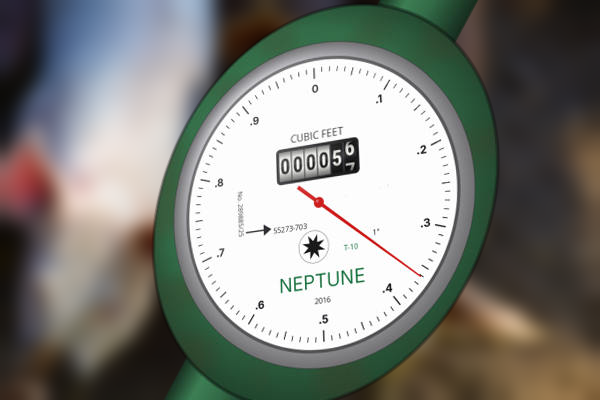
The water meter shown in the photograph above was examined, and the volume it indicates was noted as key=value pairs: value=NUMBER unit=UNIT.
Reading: value=56.36 unit=ft³
